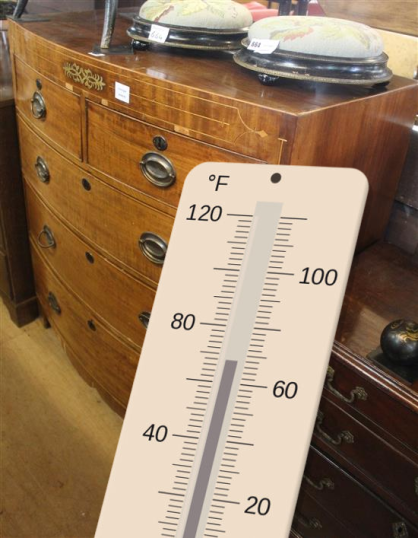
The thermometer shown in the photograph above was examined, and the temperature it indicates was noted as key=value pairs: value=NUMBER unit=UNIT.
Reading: value=68 unit=°F
